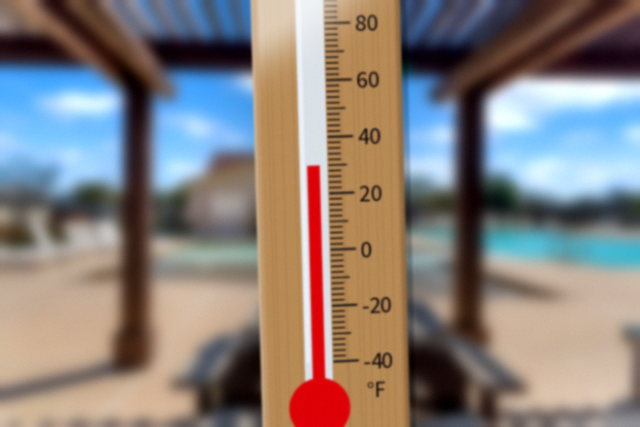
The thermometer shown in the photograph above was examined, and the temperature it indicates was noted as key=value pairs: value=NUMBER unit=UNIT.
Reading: value=30 unit=°F
